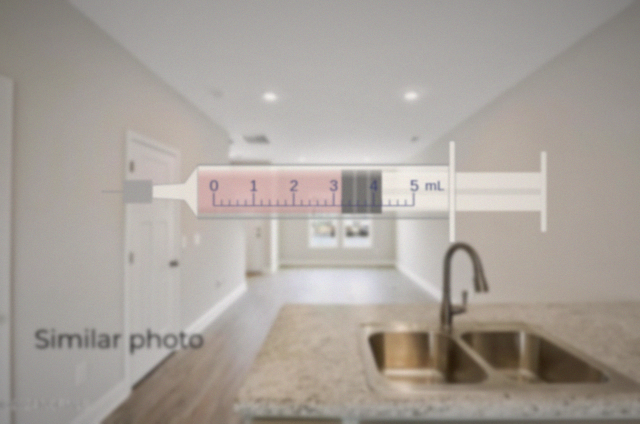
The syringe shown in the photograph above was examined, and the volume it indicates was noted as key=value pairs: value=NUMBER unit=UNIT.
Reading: value=3.2 unit=mL
